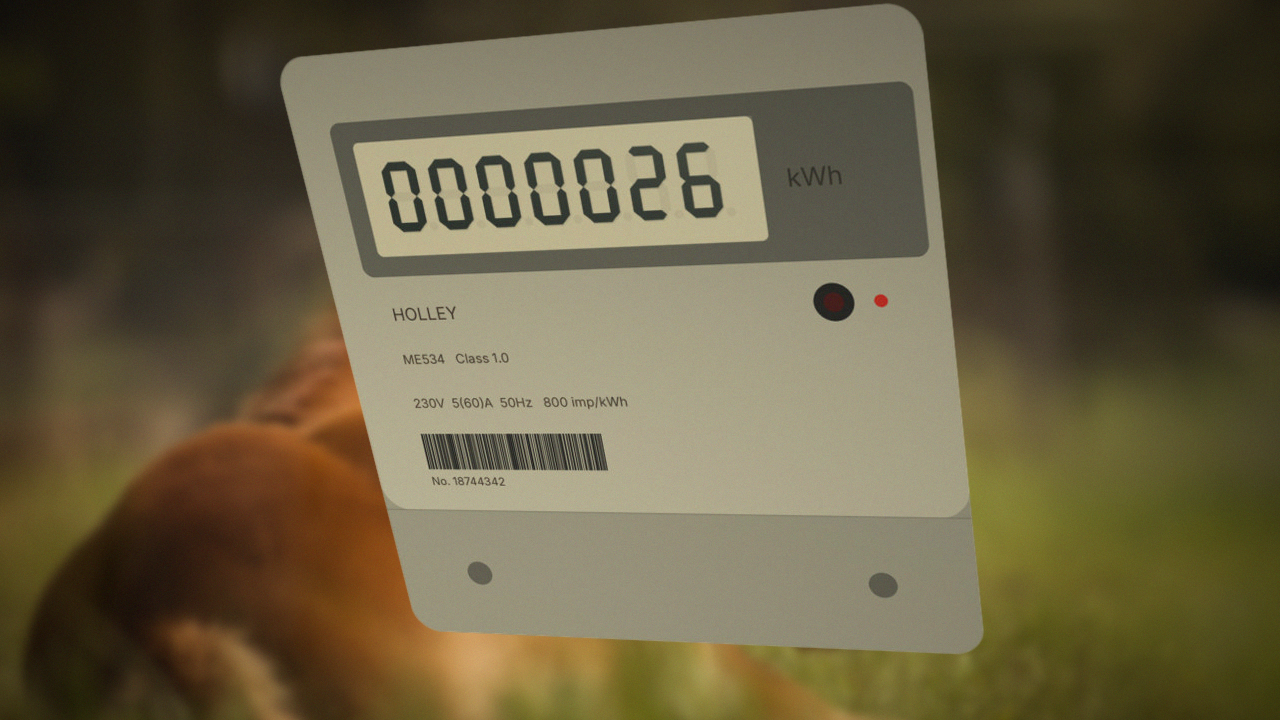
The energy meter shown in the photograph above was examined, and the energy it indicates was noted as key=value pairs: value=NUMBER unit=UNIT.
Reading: value=26 unit=kWh
